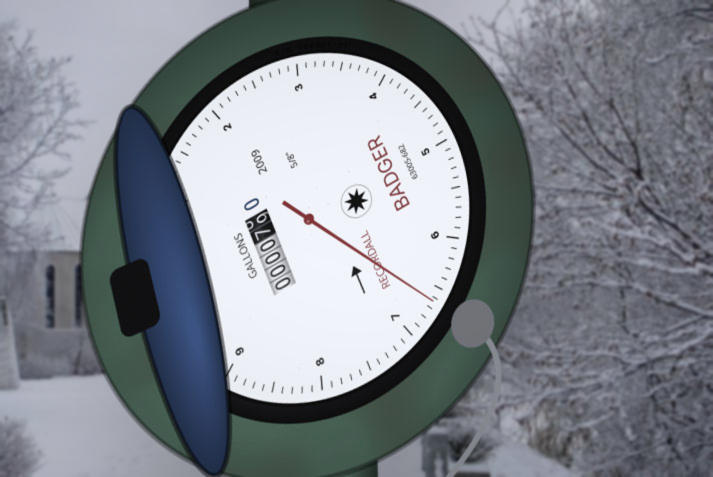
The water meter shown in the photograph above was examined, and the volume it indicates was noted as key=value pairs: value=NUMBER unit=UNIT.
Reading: value=786.6 unit=gal
